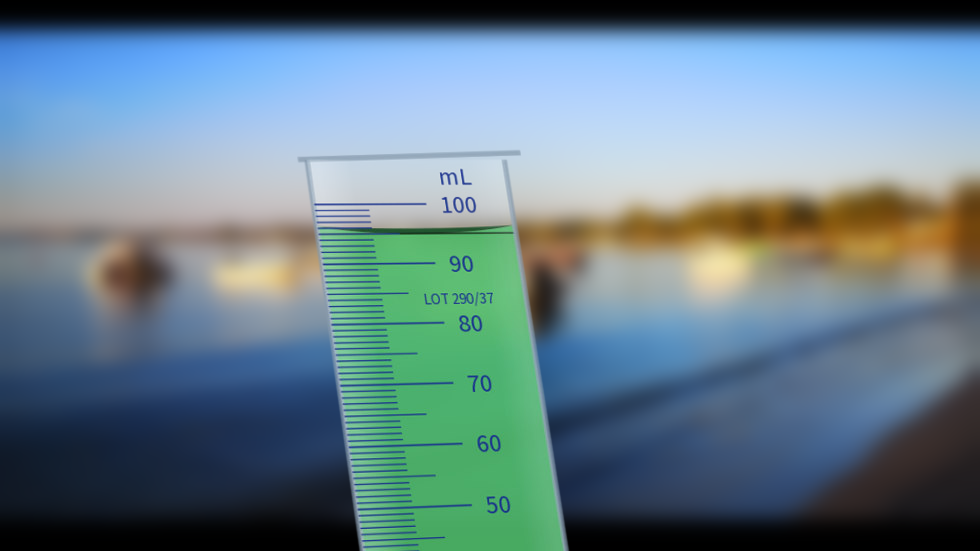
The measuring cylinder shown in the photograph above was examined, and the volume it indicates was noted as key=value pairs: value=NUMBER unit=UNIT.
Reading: value=95 unit=mL
